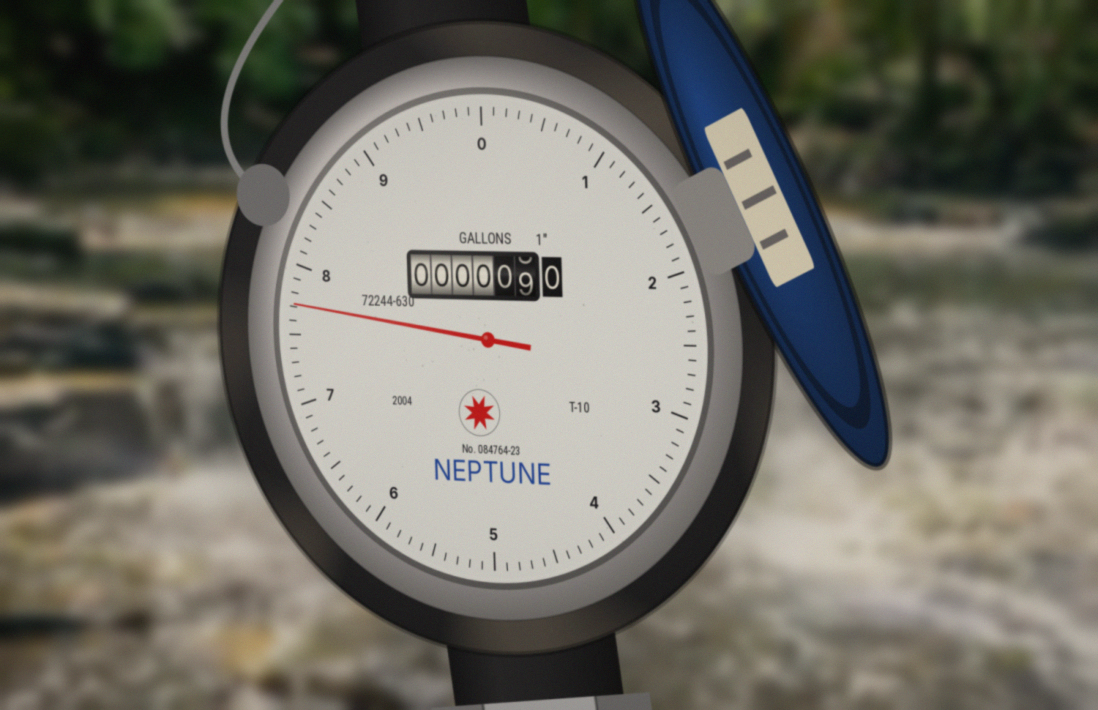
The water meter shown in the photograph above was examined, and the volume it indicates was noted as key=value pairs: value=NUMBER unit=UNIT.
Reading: value=87.7 unit=gal
